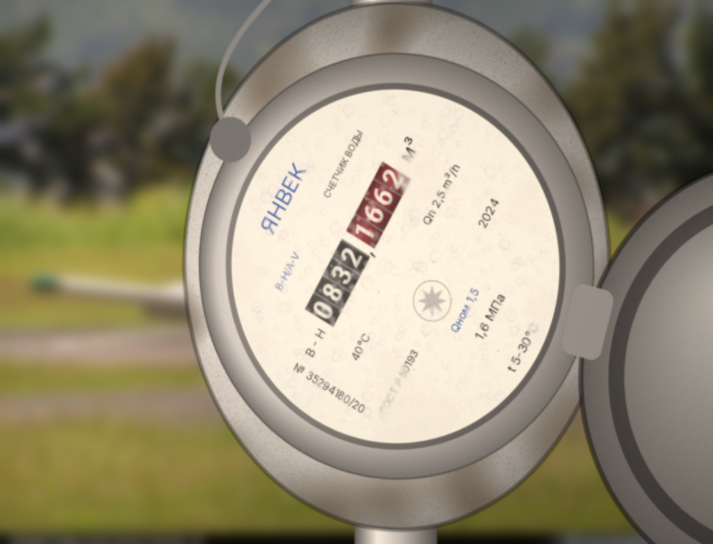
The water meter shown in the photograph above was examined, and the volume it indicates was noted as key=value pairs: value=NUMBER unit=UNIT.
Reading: value=832.1662 unit=m³
